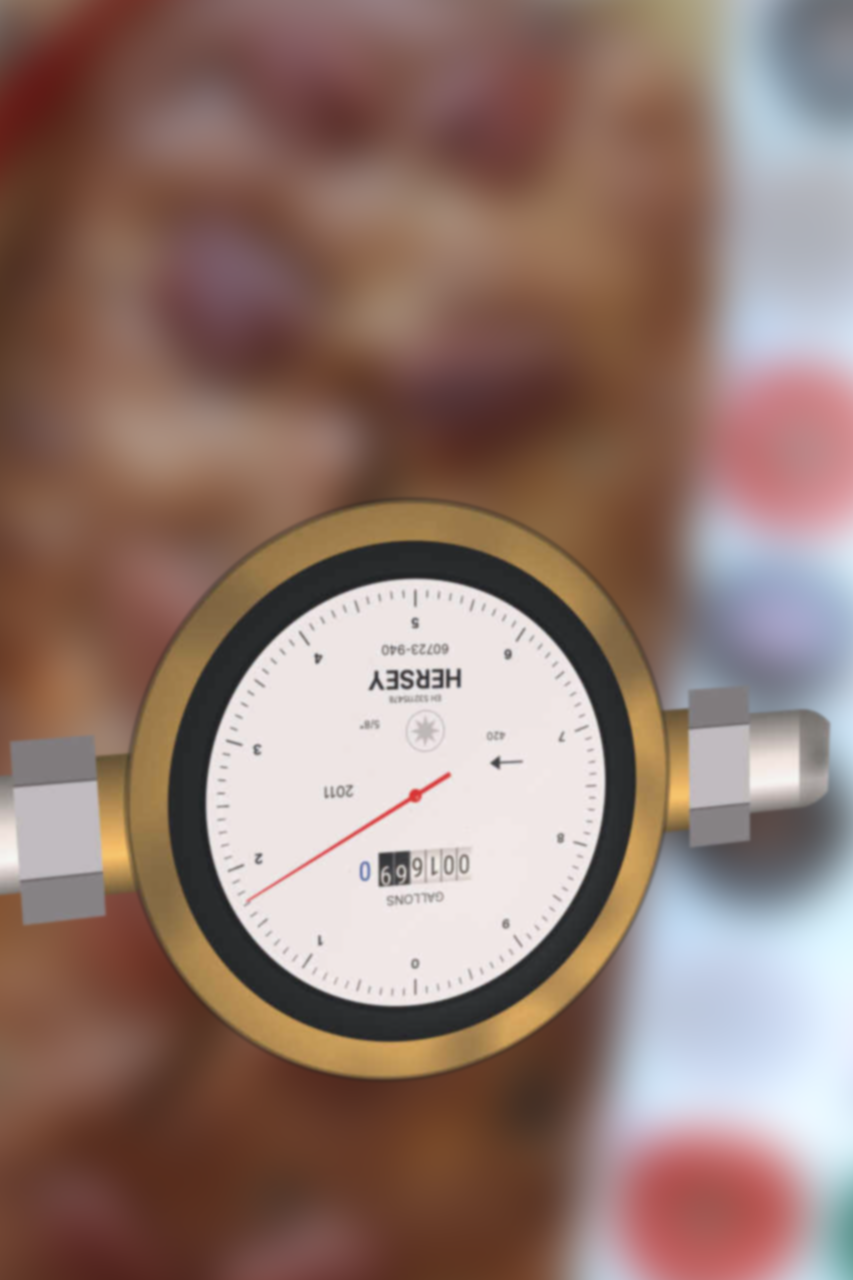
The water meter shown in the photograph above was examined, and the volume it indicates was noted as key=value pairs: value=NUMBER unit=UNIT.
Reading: value=16691.7 unit=gal
